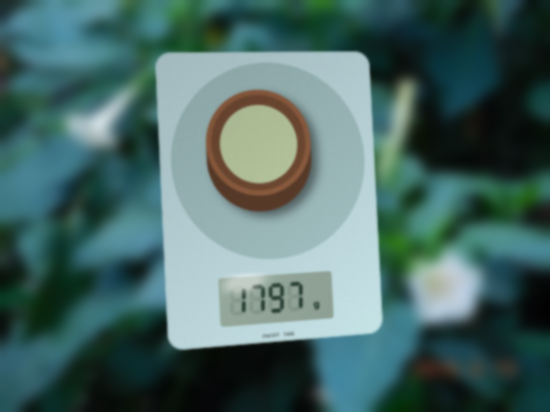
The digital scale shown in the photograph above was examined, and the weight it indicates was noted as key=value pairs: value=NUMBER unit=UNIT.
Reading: value=1797 unit=g
